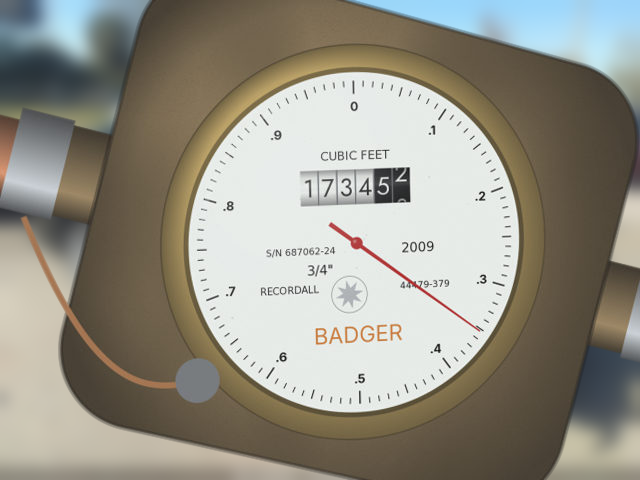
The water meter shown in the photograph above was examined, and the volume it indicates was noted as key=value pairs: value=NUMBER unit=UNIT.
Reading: value=173452.35 unit=ft³
